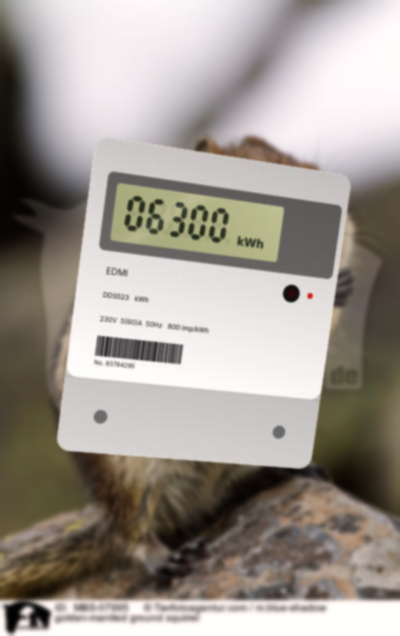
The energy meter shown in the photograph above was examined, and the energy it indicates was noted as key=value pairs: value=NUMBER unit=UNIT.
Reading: value=6300 unit=kWh
